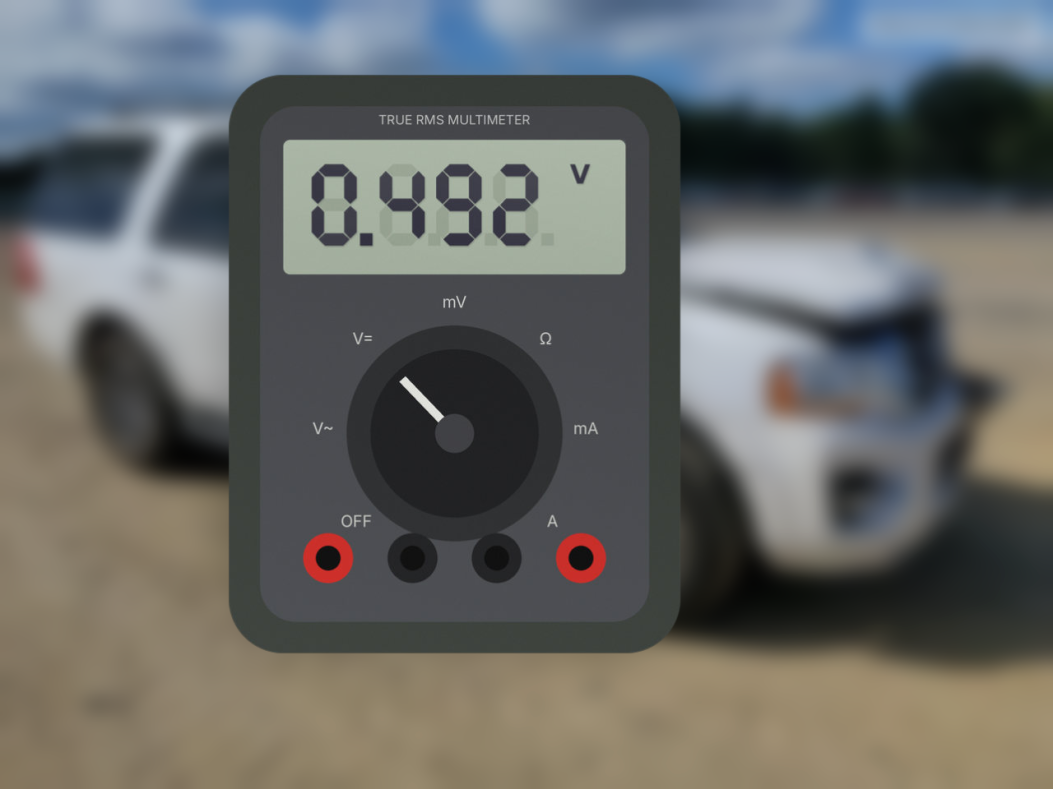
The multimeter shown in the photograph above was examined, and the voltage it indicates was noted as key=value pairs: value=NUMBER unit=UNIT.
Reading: value=0.492 unit=V
